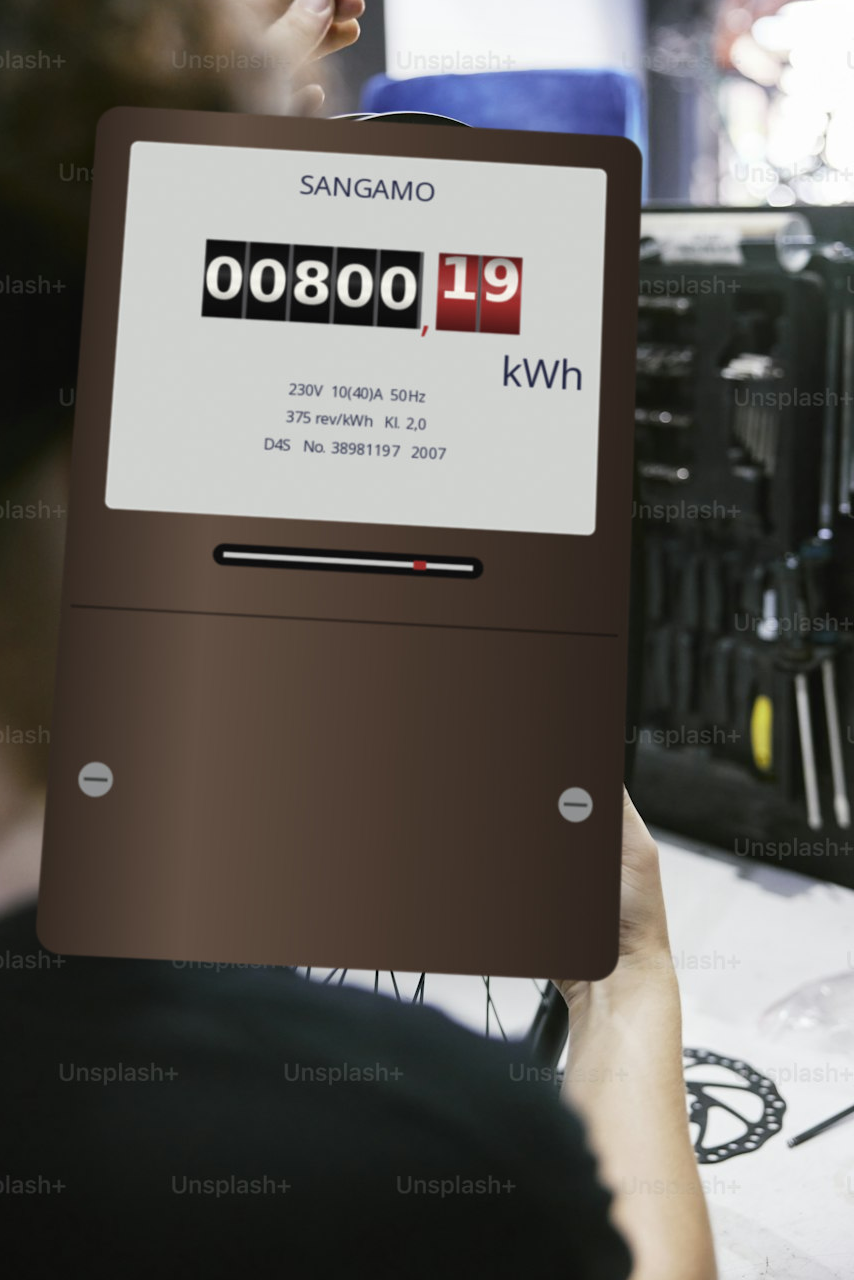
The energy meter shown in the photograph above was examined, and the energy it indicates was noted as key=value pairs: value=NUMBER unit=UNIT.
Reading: value=800.19 unit=kWh
